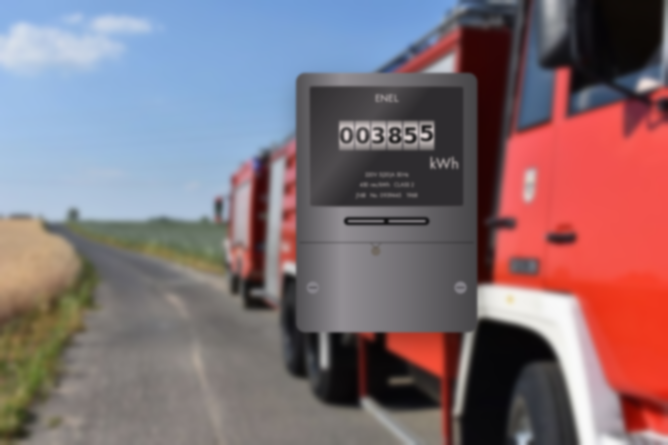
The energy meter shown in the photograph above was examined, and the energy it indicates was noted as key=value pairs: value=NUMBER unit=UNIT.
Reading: value=3855 unit=kWh
